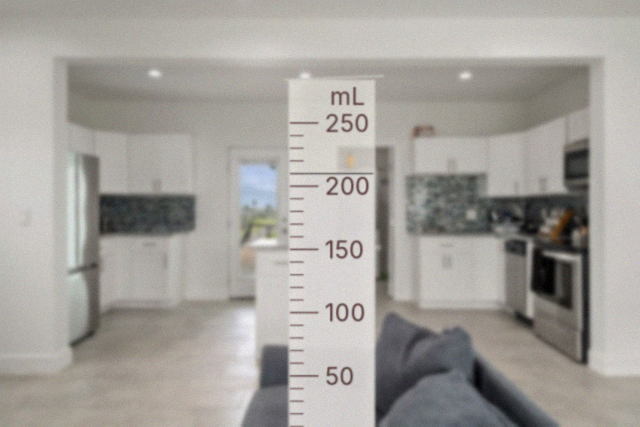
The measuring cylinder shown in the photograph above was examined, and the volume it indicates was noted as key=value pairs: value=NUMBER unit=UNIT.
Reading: value=210 unit=mL
